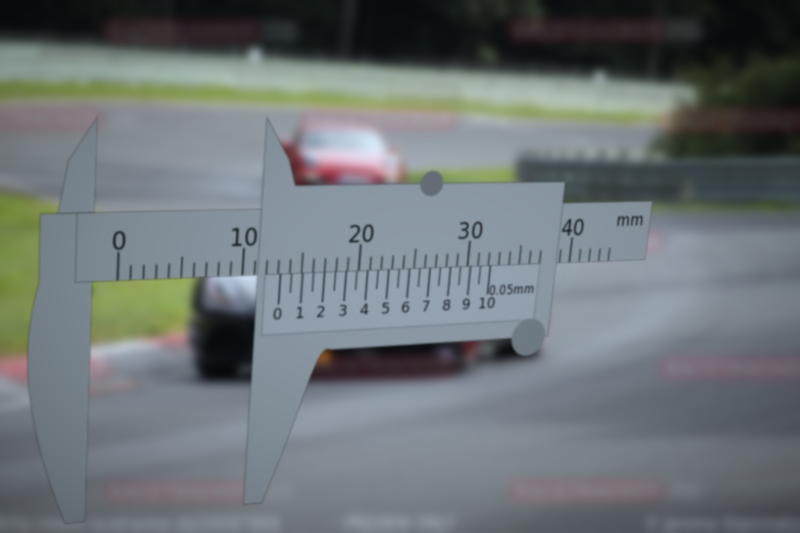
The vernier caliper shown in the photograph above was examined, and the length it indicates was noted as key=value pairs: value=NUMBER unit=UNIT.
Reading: value=13.2 unit=mm
